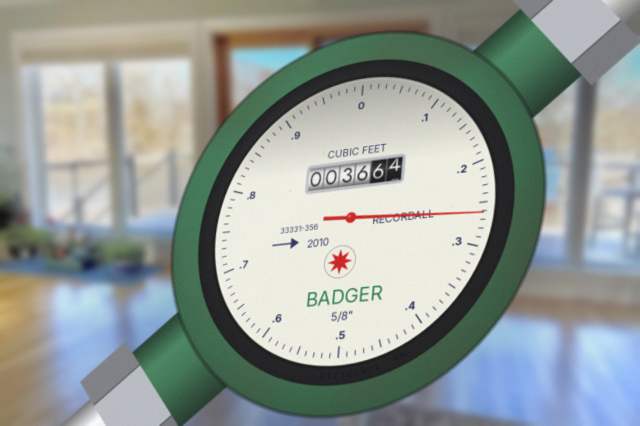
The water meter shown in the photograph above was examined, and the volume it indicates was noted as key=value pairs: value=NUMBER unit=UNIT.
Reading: value=3664.26 unit=ft³
